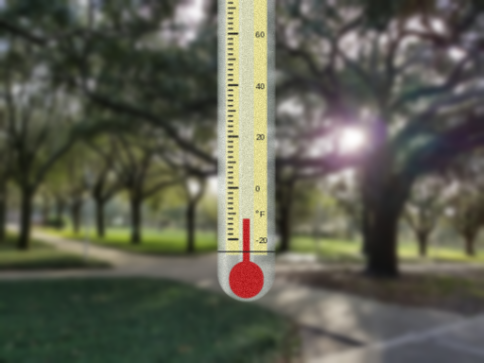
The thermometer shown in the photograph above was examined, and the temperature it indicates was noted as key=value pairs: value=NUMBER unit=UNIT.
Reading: value=-12 unit=°F
